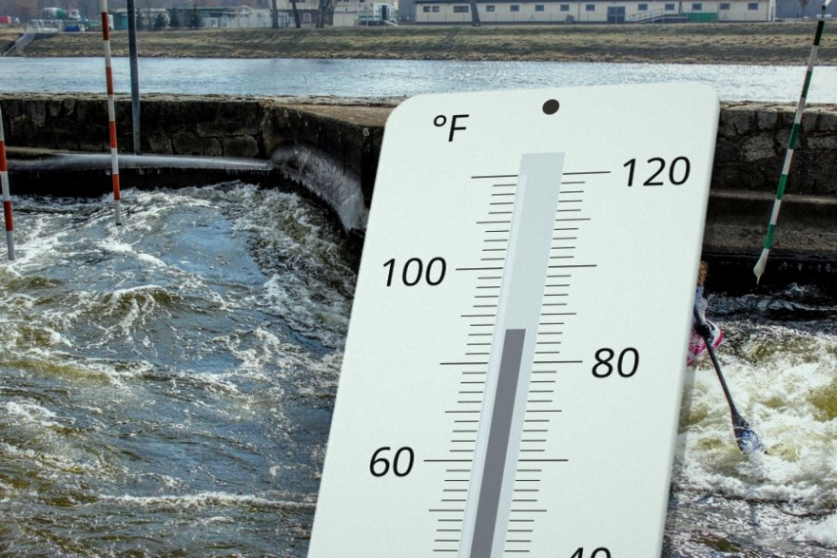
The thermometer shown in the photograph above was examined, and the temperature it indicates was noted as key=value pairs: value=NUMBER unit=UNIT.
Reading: value=87 unit=°F
